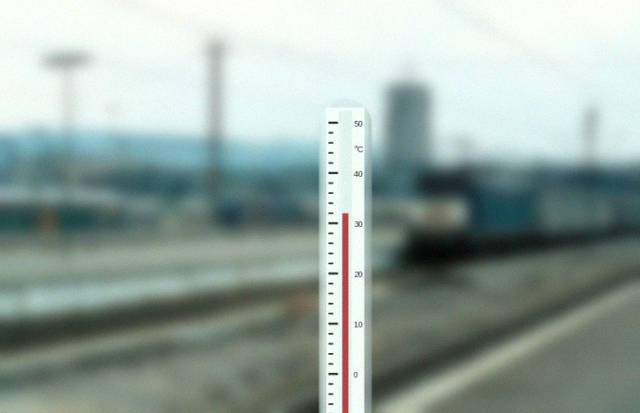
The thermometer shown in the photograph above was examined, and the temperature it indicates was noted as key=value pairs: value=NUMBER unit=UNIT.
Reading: value=32 unit=°C
